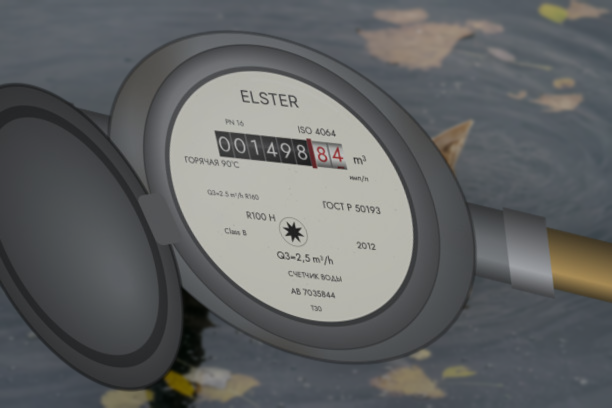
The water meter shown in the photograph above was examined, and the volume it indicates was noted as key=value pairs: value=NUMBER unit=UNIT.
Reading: value=1498.84 unit=m³
